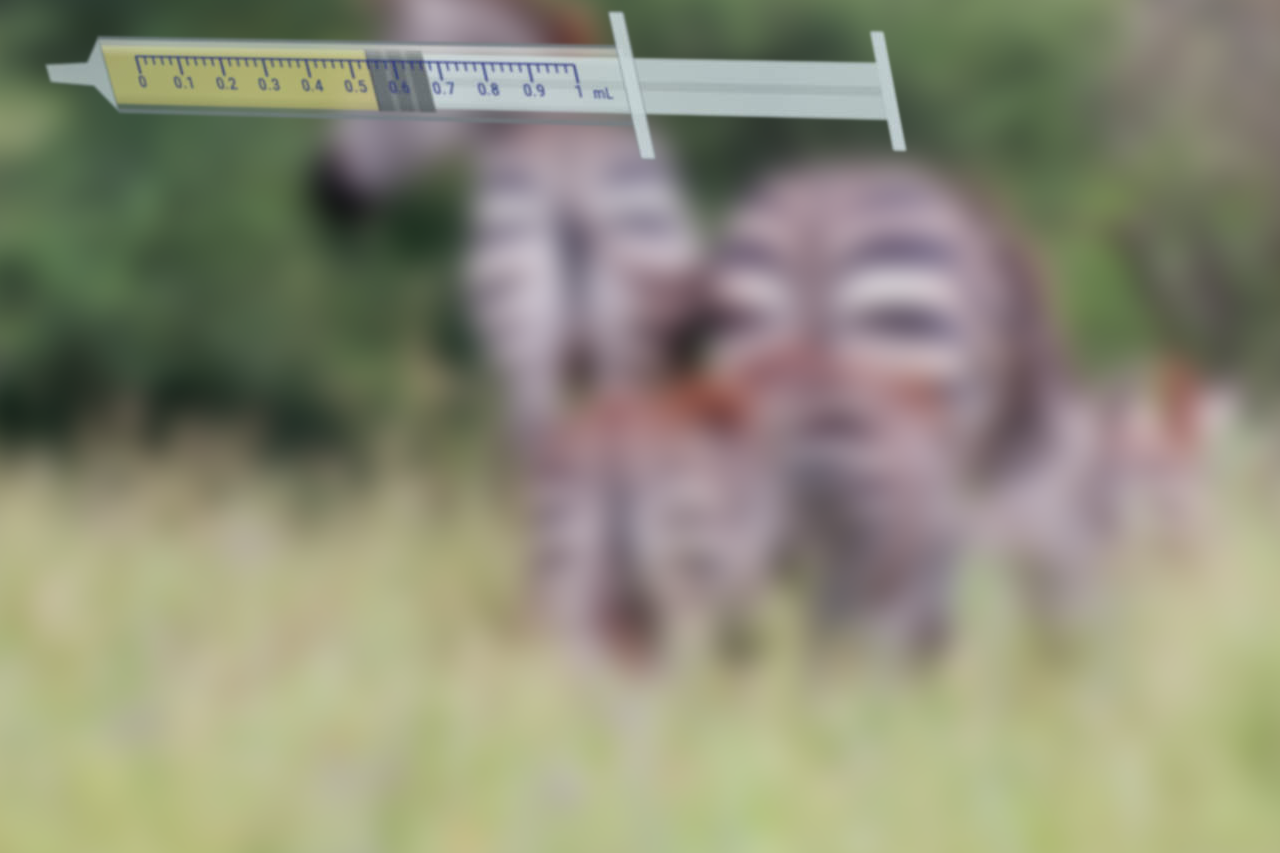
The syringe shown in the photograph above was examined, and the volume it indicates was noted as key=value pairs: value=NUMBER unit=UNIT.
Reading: value=0.54 unit=mL
